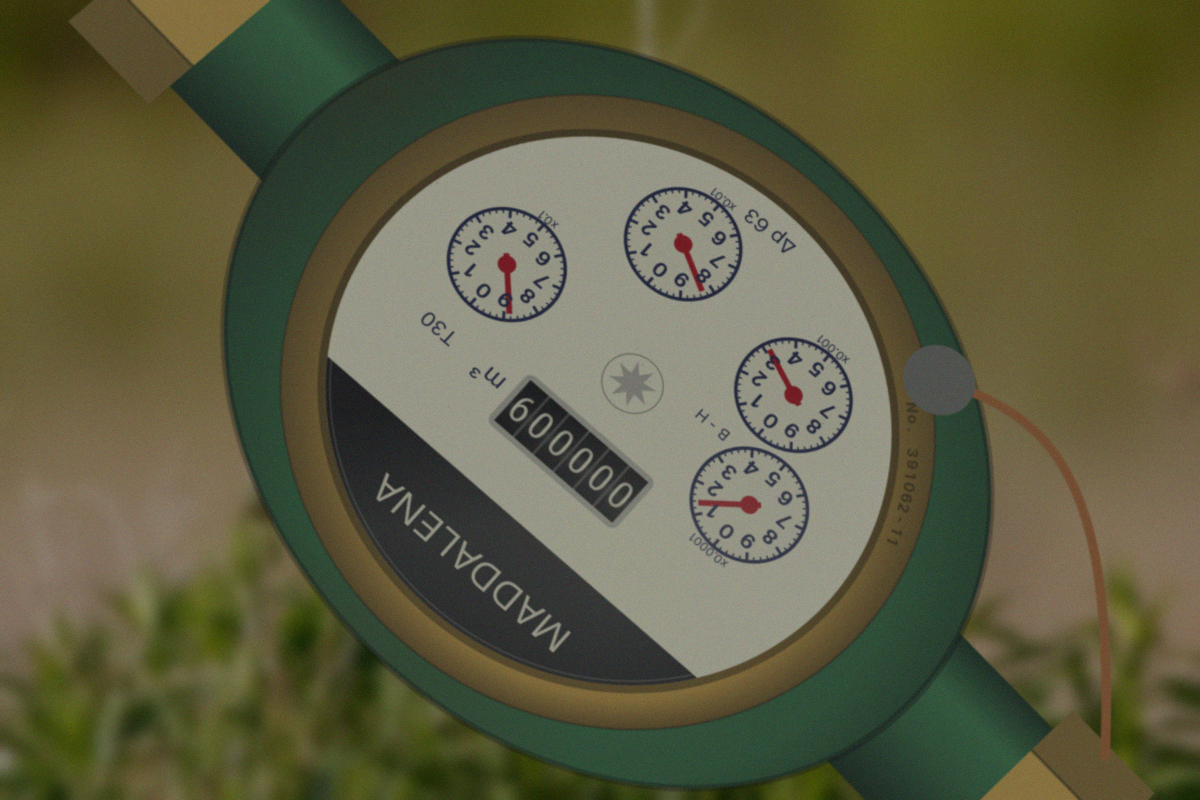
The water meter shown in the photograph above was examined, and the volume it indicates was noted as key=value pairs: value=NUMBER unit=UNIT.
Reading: value=9.8831 unit=m³
